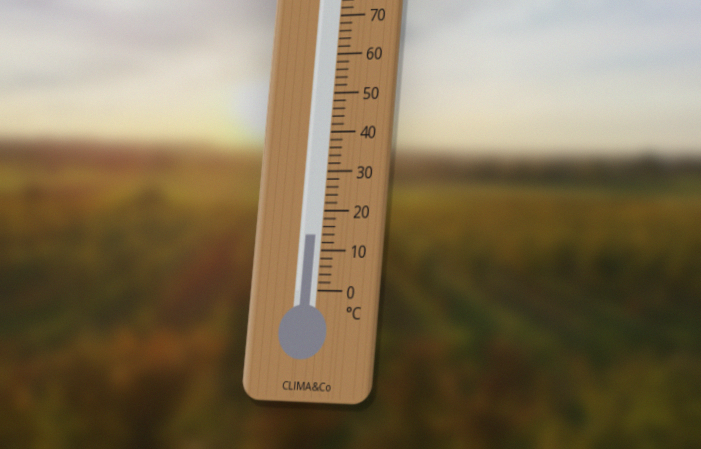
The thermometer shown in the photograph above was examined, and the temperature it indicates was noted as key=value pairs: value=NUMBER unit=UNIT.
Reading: value=14 unit=°C
